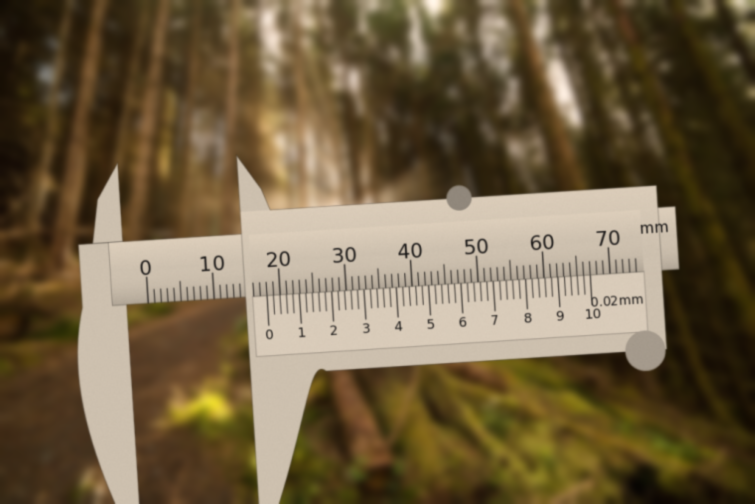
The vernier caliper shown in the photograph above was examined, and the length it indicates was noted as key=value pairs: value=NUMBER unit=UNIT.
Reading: value=18.0 unit=mm
